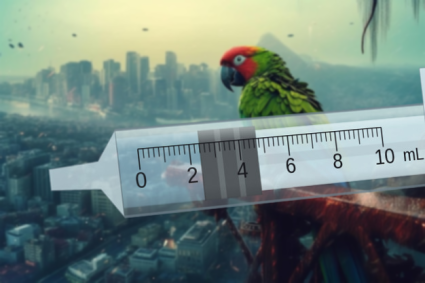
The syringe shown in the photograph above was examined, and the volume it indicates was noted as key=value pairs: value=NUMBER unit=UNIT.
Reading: value=2.4 unit=mL
